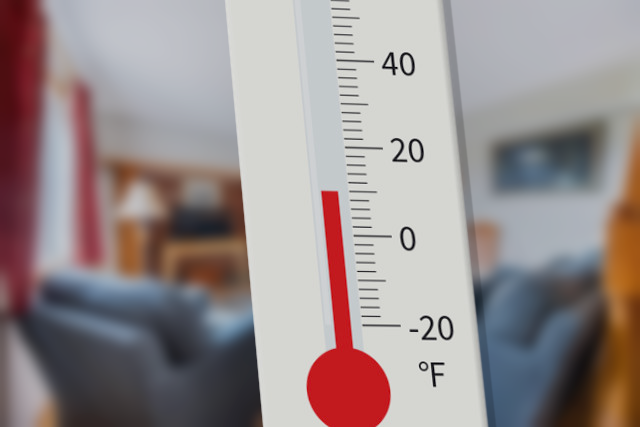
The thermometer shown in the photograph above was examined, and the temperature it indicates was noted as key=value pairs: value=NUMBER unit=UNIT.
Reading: value=10 unit=°F
